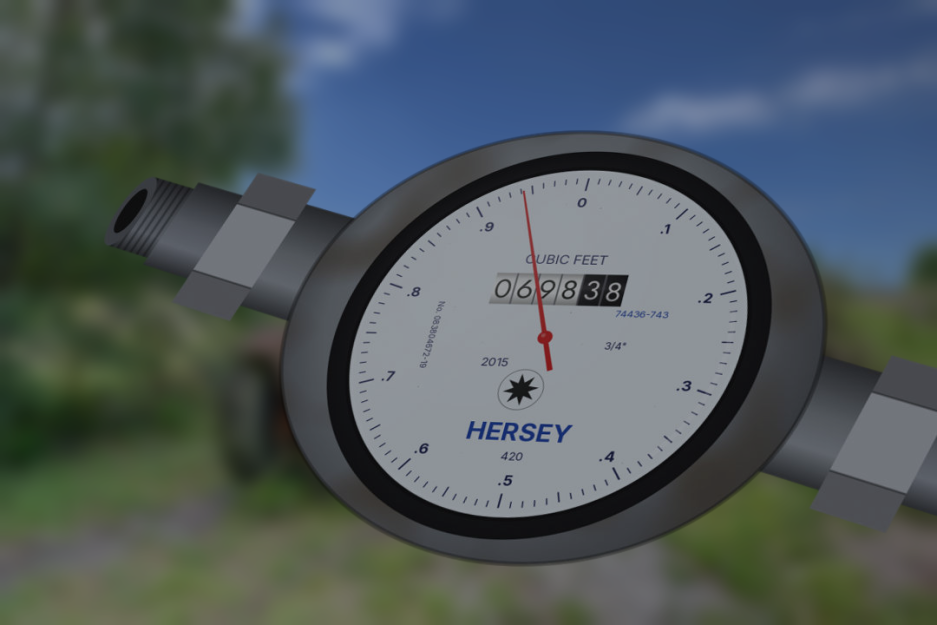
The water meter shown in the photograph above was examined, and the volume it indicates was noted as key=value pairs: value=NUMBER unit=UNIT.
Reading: value=69837.94 unit=ft³
